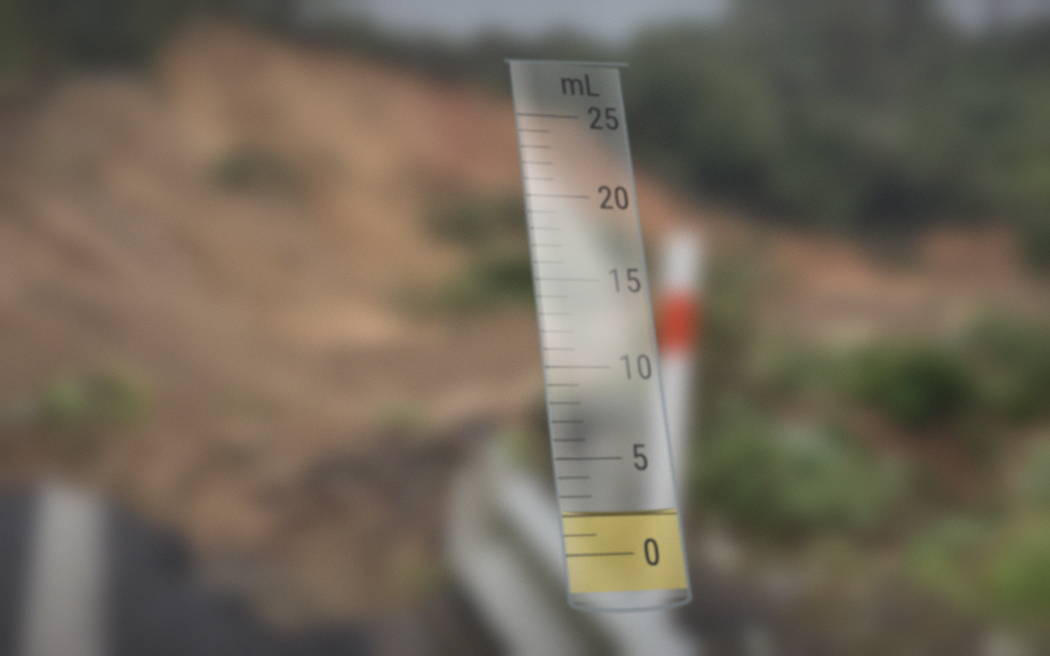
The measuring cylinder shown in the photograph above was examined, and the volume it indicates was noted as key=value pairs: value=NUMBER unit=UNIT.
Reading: value=2 unit=mL
